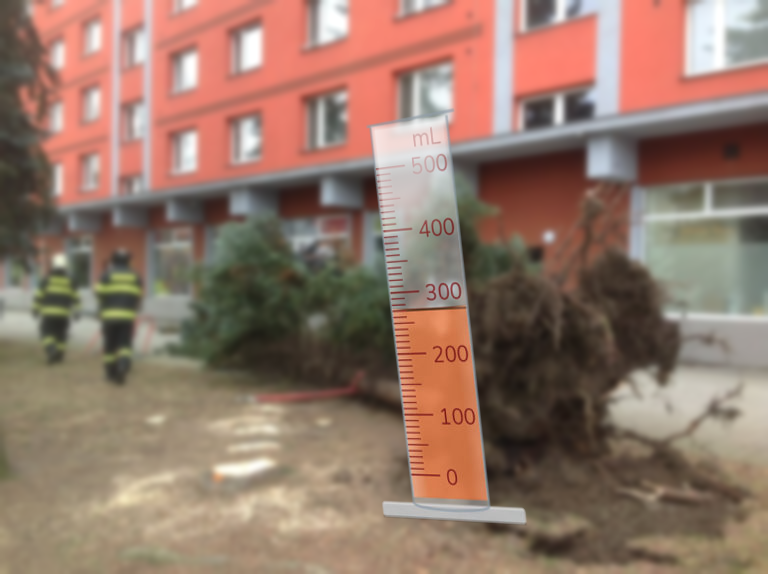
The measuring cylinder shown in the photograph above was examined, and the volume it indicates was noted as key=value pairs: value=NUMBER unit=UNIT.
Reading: value=270 unit=mL
